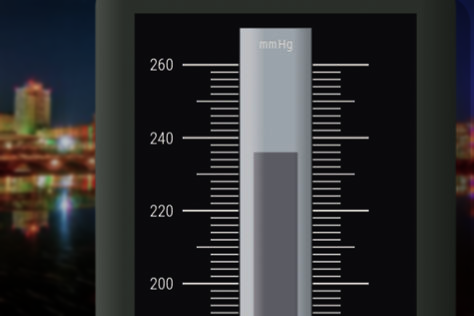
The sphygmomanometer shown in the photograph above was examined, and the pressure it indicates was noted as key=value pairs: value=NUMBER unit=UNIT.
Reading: value=236 unit=mmHg
